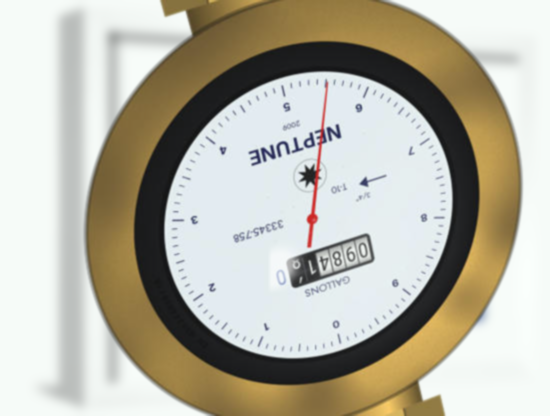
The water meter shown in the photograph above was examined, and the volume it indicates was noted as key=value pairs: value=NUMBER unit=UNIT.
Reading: value=984175.5 unit=gal
